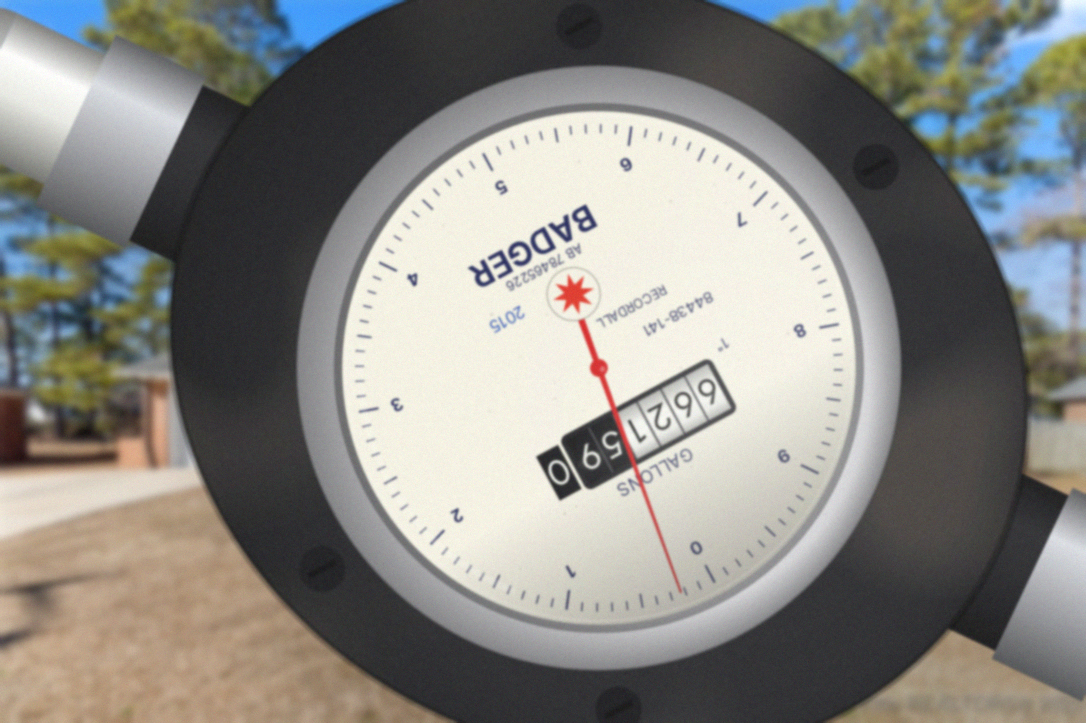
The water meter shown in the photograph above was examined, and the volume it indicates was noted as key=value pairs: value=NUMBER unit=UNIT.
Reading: value=6621590.2 unit=gal
